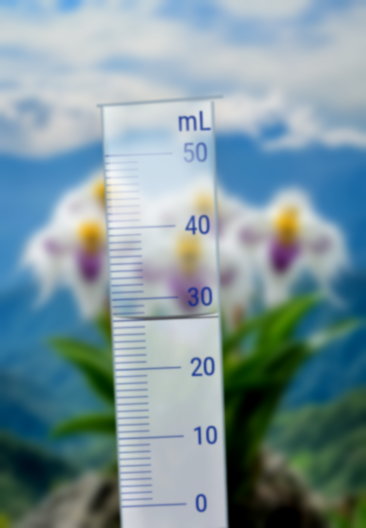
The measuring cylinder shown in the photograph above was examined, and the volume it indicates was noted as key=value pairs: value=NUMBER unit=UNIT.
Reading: value=27 unit=mL
